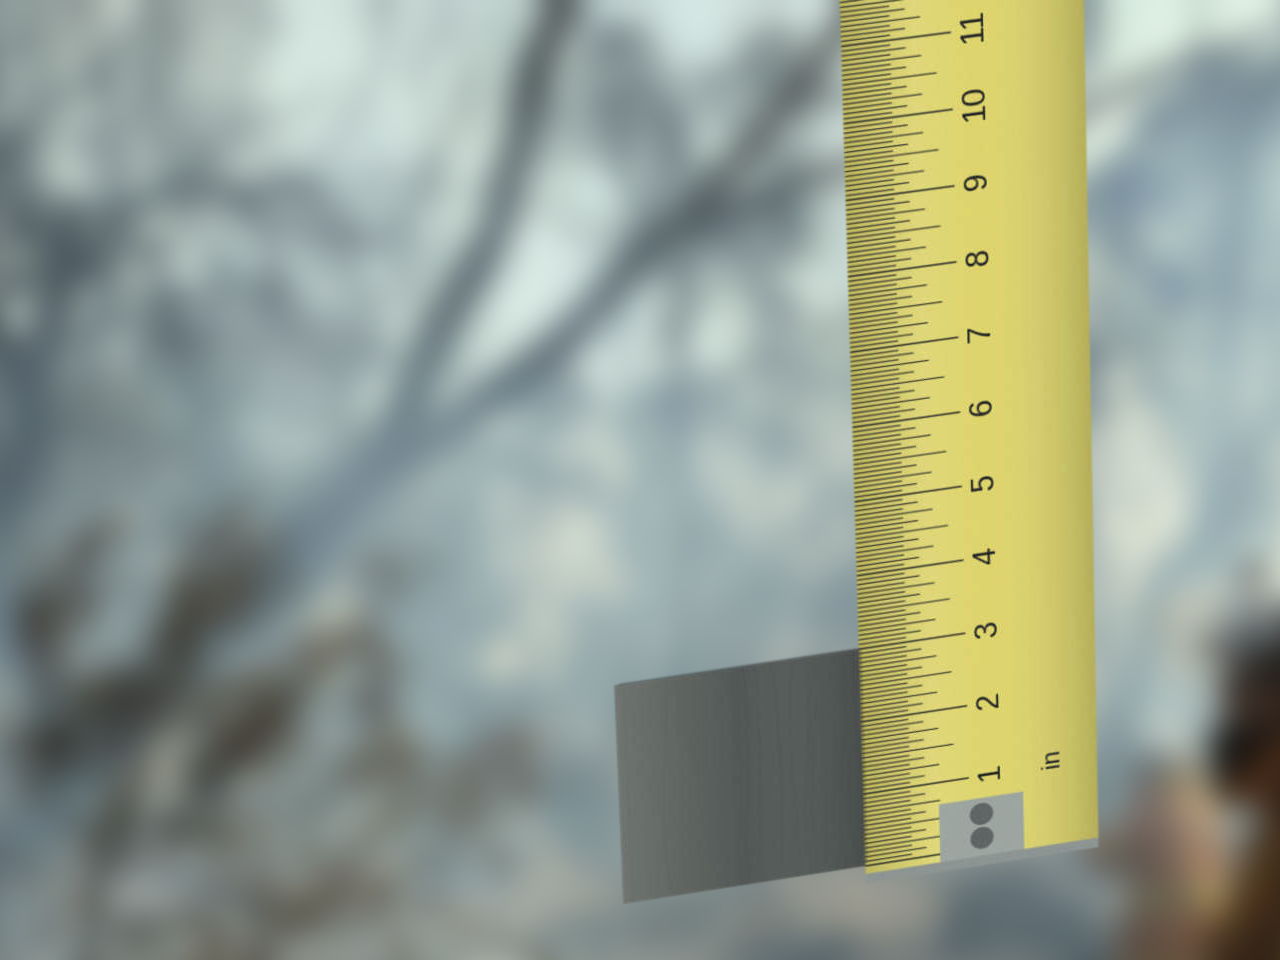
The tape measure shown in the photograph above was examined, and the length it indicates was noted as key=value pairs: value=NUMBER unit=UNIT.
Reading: value=3 unit=in
